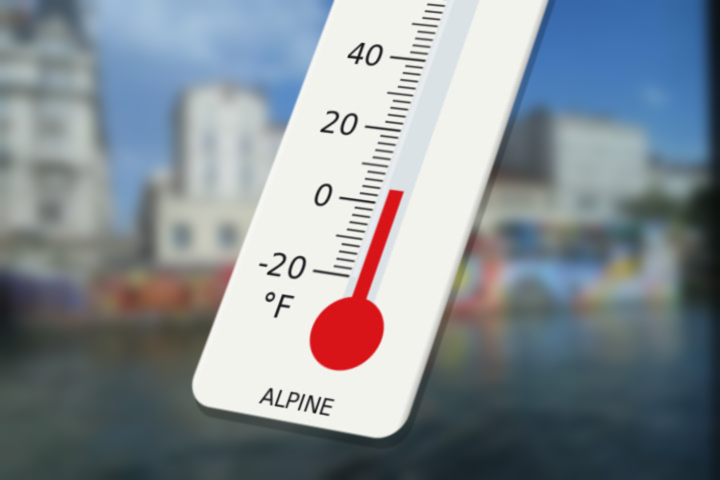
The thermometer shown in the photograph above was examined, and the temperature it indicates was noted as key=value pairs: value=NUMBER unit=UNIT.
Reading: value=4 unit=°F
